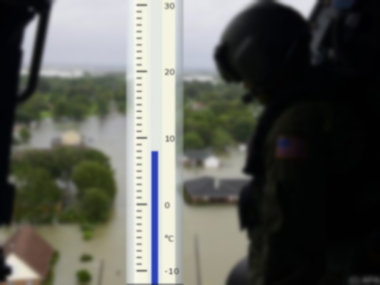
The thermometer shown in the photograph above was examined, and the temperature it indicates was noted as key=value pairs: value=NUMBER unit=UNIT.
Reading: value=8 unit=°C
